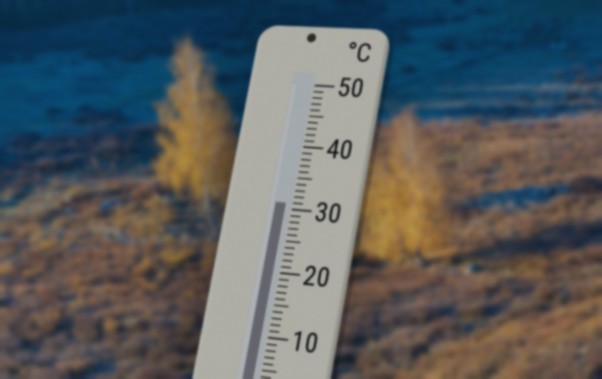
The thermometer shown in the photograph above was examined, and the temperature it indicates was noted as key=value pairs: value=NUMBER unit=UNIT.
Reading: value=31 unit=°C
